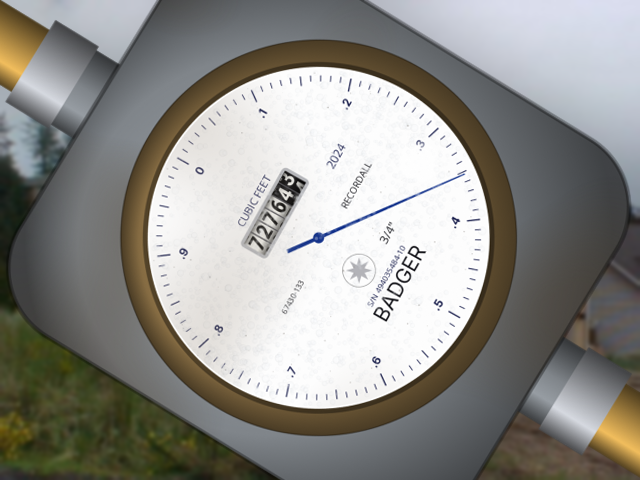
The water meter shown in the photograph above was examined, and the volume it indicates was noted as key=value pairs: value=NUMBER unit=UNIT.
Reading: value=727643.35 unit=ft³
